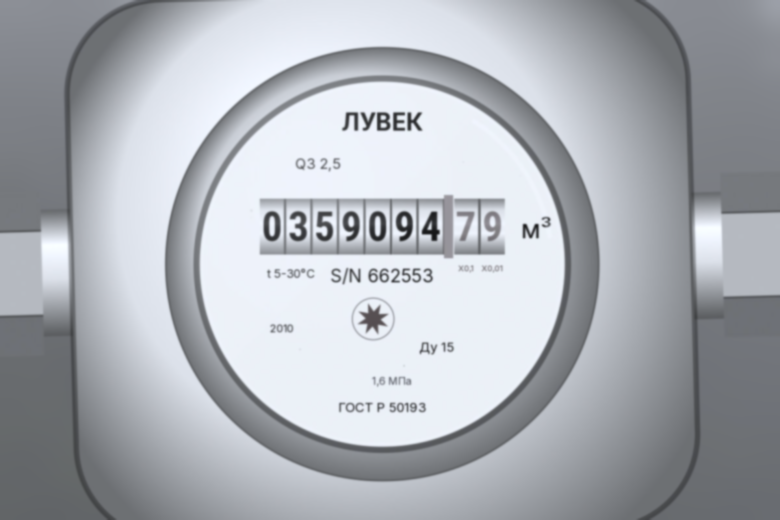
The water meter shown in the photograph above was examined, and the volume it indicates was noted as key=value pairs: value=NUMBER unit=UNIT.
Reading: value=359094.79 unit=m³
